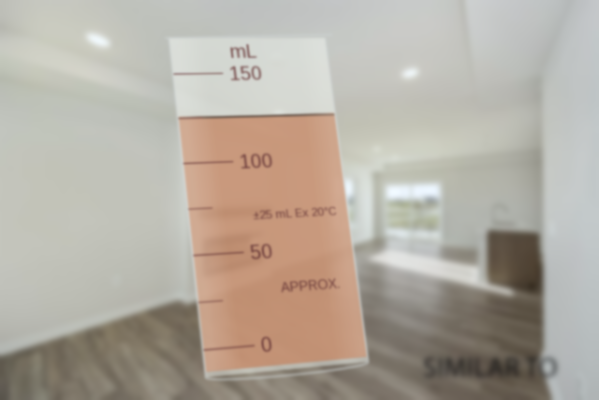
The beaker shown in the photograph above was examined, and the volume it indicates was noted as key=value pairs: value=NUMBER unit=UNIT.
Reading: value=125 unit=mL
